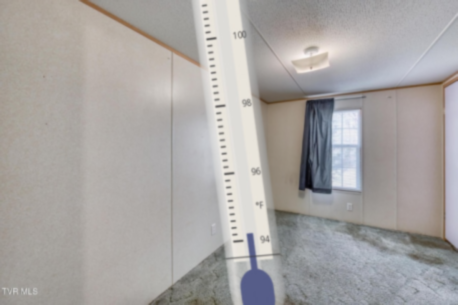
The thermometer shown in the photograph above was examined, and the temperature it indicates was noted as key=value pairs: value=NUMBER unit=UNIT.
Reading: value=94.2 unit=°F
